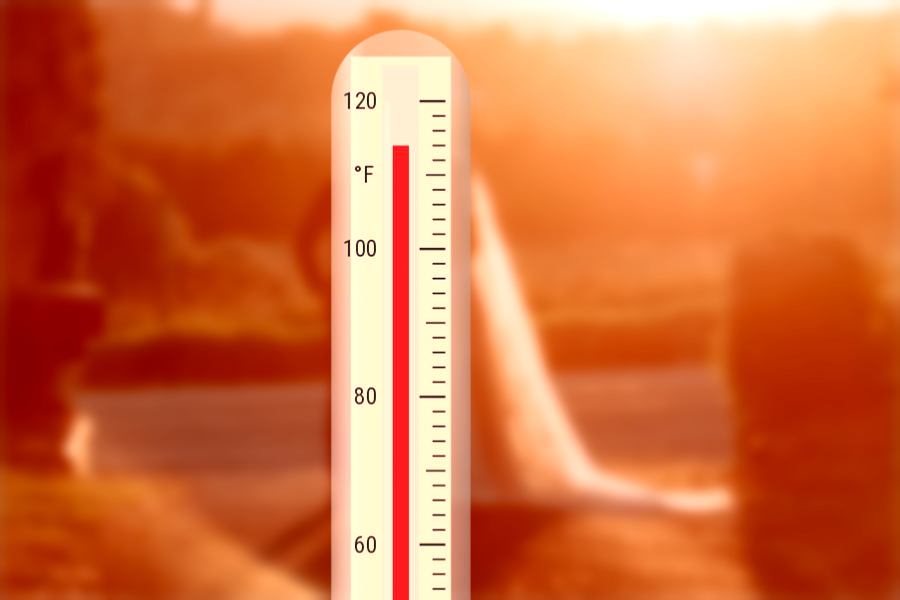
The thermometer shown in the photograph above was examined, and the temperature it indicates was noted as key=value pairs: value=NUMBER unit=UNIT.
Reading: value=114 unit=°F
